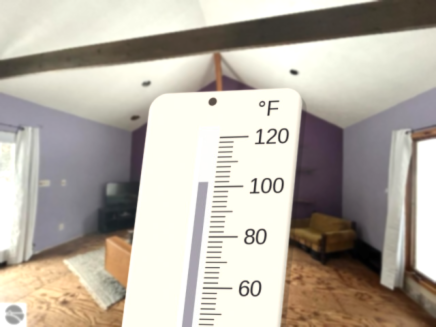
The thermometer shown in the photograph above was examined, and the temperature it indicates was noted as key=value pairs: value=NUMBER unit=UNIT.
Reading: value=102 unit=°F
